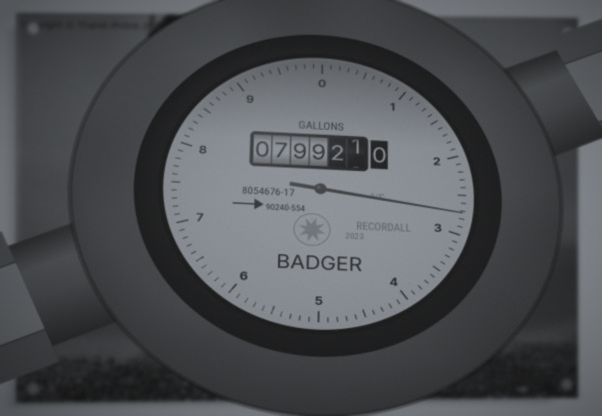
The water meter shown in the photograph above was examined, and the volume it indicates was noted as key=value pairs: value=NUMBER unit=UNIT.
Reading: value=799212.7 unit=gal
